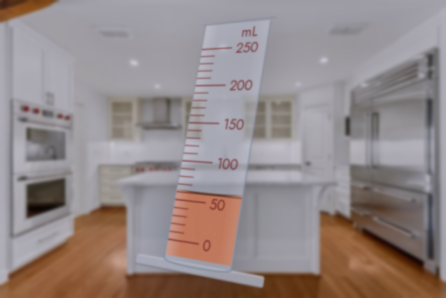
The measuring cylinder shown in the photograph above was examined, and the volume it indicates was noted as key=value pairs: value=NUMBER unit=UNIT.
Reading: value=60 unit=mL
